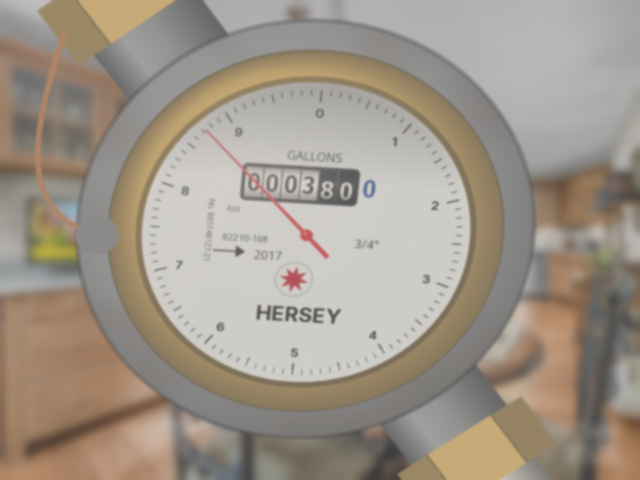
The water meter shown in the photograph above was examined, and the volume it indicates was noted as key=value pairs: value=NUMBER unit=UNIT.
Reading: value=3798.7 unit=gal
